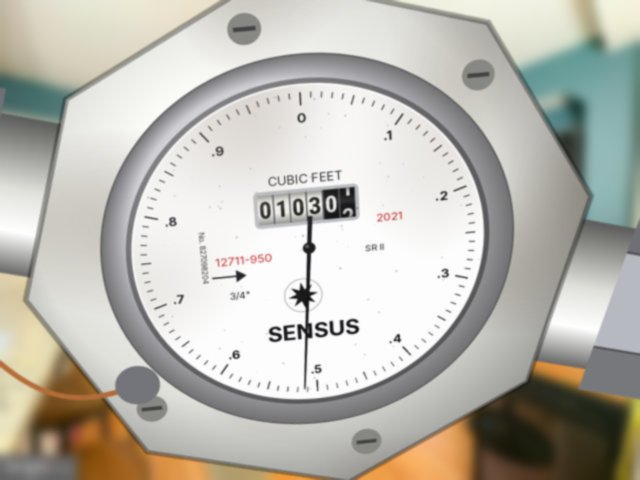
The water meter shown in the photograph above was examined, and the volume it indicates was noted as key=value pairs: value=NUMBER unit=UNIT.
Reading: value=10301.51 unit=ft³
